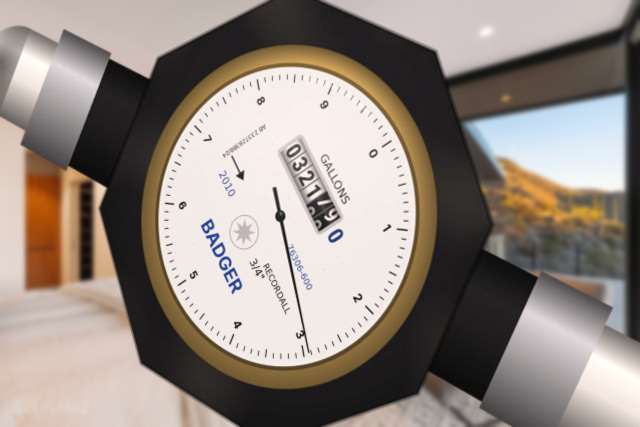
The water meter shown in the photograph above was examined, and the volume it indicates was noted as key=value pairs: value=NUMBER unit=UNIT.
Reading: value=321792.9 unit=gal
